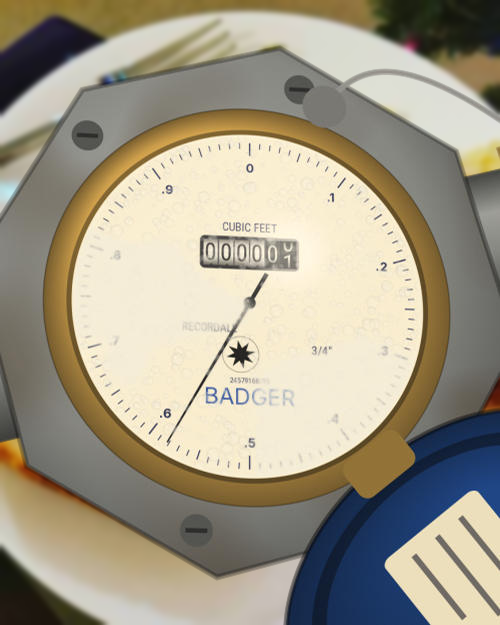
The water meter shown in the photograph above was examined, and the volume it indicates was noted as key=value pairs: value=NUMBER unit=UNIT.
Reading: value=0.58 unit=ft³
